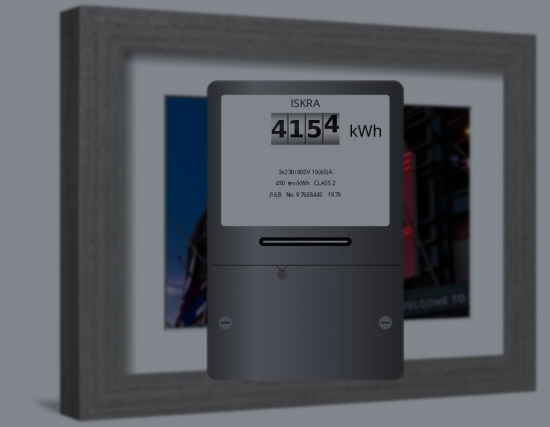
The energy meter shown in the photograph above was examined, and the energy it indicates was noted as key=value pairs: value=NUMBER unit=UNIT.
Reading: value=4154 unit=kWh
